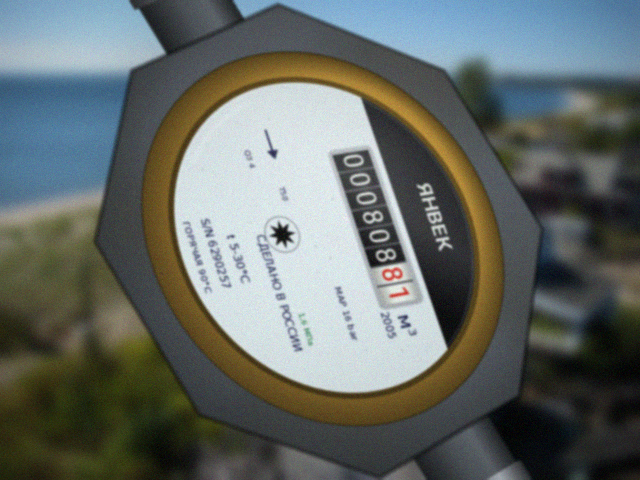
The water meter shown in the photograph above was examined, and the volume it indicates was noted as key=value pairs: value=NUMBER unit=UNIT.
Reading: value=808.81 unit=m³
